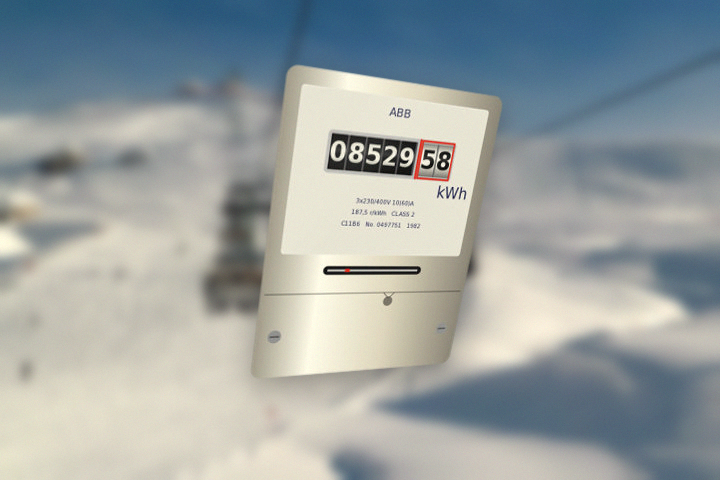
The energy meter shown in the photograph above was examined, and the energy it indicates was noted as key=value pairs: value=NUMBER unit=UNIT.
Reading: value=8529.58 unit=kWh
